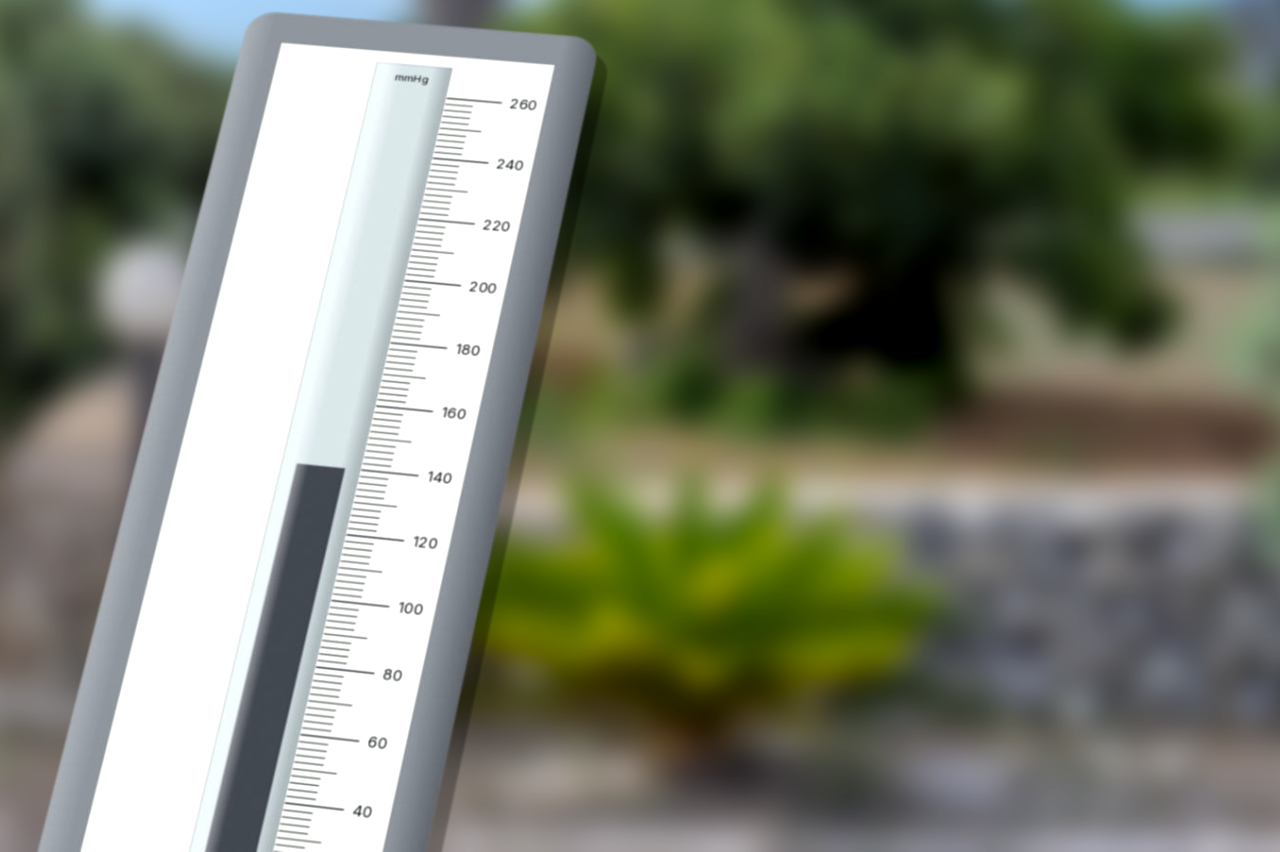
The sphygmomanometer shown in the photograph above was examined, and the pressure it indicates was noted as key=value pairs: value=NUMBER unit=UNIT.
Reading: value=140 unit=mmHg
